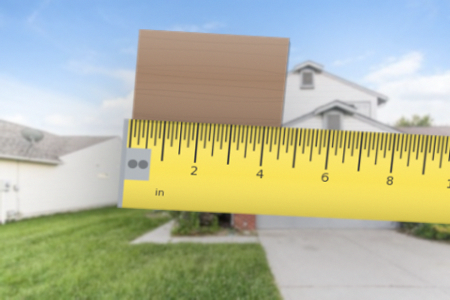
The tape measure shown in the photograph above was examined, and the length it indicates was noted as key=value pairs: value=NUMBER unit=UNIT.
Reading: value=4.5 unit=in
